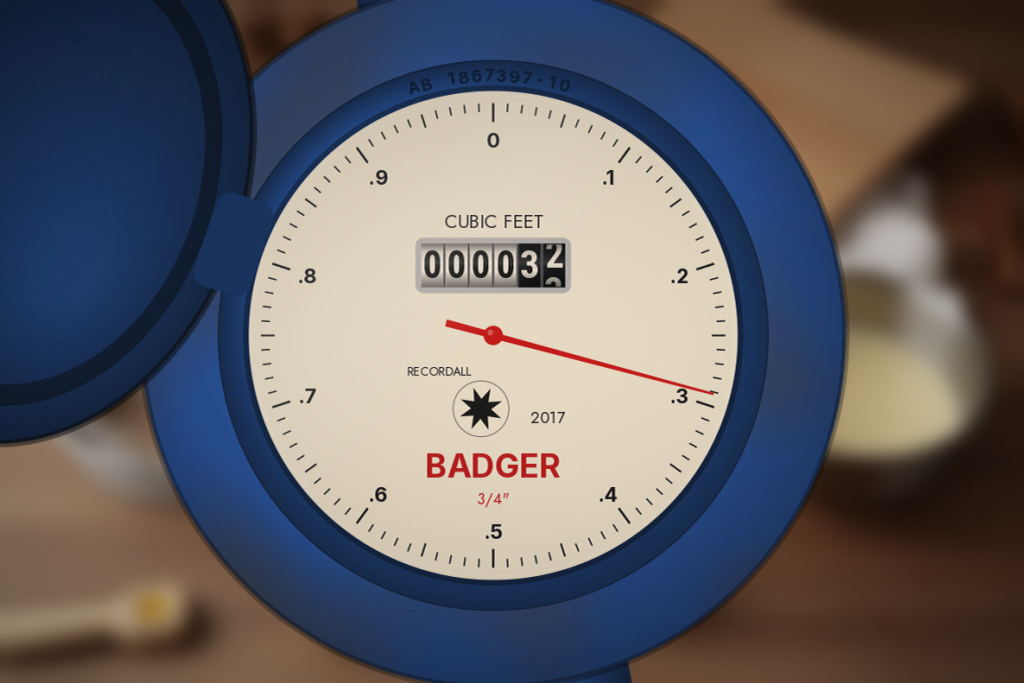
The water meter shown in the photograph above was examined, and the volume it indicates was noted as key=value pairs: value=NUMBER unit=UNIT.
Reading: value=32.29 unit=ft³
